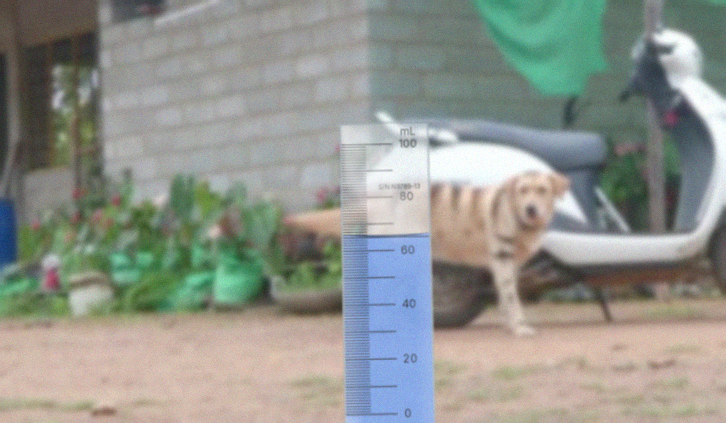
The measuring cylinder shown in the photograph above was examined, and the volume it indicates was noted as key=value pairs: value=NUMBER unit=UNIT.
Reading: value=65 unit=mL
